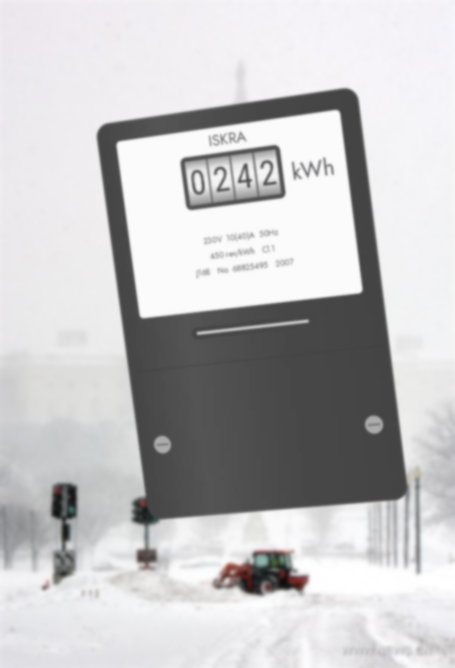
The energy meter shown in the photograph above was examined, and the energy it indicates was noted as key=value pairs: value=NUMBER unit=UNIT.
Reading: value=242 unit=kWh
